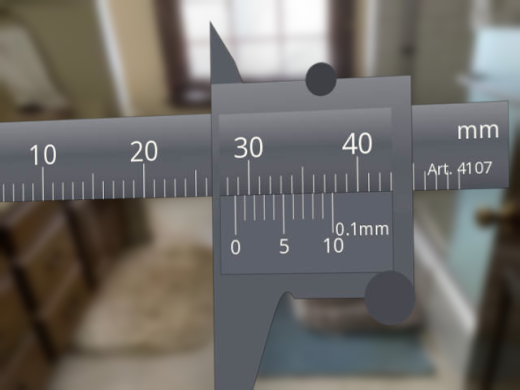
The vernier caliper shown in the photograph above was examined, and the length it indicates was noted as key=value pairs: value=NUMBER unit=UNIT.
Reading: value=28.7 unit=mm
